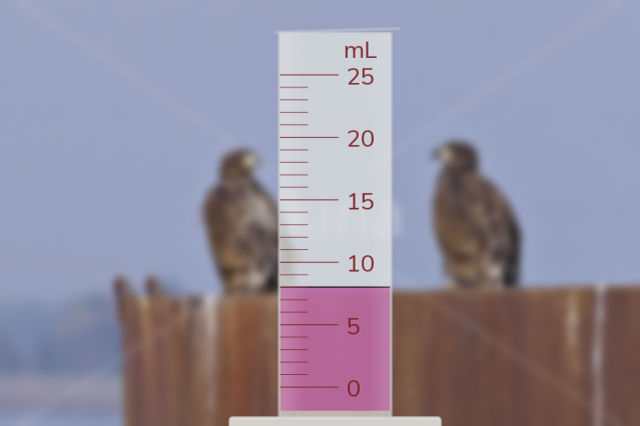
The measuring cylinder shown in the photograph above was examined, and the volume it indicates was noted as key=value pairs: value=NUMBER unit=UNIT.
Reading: value=8 unit=mL
